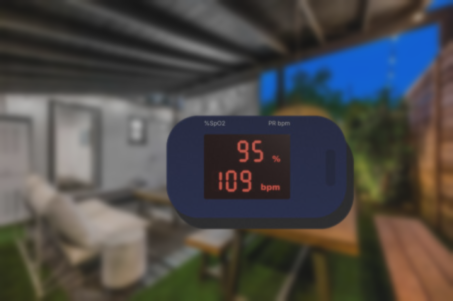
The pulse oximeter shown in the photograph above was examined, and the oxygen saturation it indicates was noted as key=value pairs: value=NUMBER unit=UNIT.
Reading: value=95 unit=%
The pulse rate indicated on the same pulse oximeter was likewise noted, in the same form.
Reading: value=109 unit=bpm
